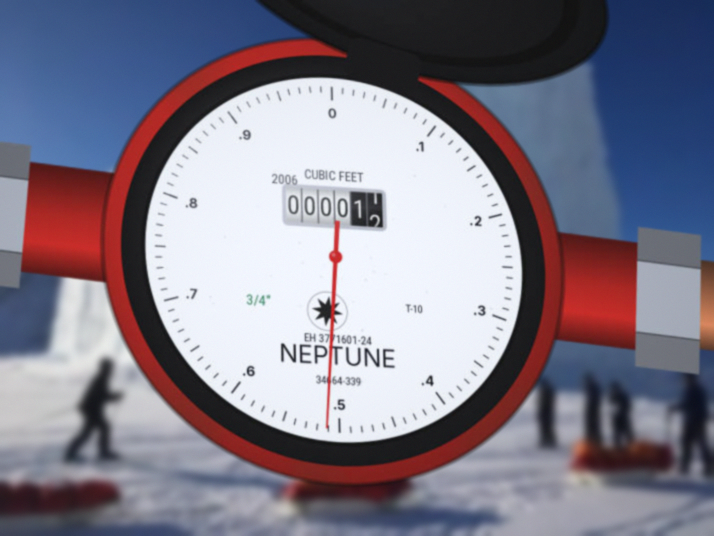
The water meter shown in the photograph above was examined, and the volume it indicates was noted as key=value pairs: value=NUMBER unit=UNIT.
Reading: value=11.51 unit=ft³
